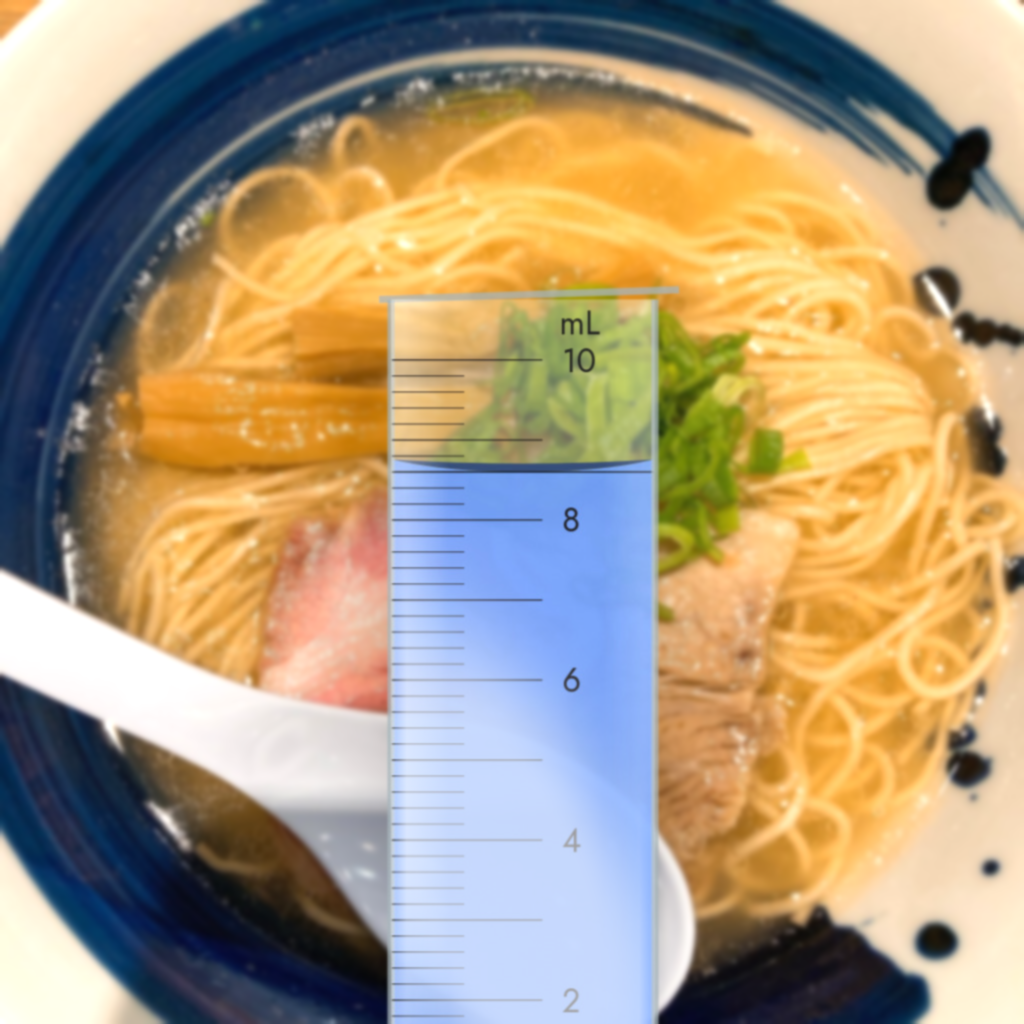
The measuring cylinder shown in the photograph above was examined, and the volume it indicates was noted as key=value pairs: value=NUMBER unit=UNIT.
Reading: value=8.6 unit=mL
